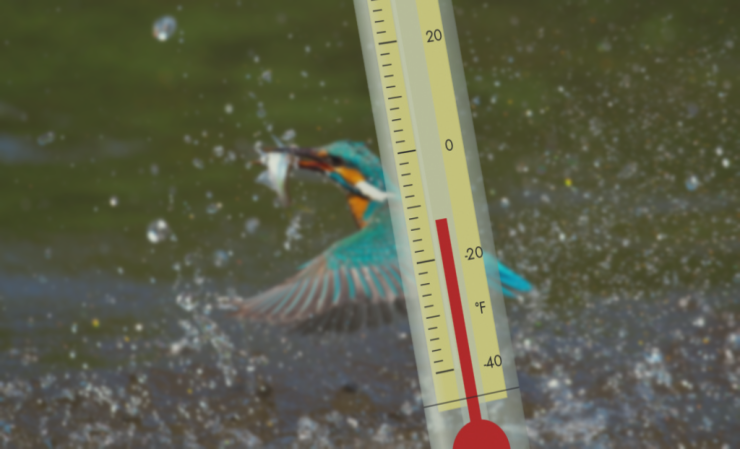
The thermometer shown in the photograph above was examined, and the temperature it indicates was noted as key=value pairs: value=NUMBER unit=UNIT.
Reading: value=-13 unit=°F
